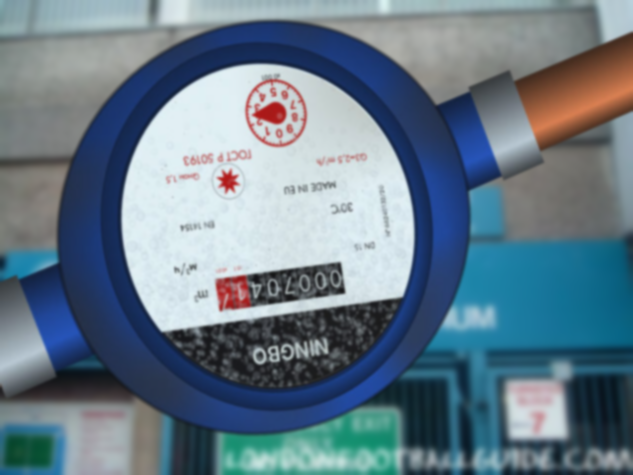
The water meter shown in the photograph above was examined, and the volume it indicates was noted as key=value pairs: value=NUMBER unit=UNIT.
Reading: value=704.172 unit=m³
